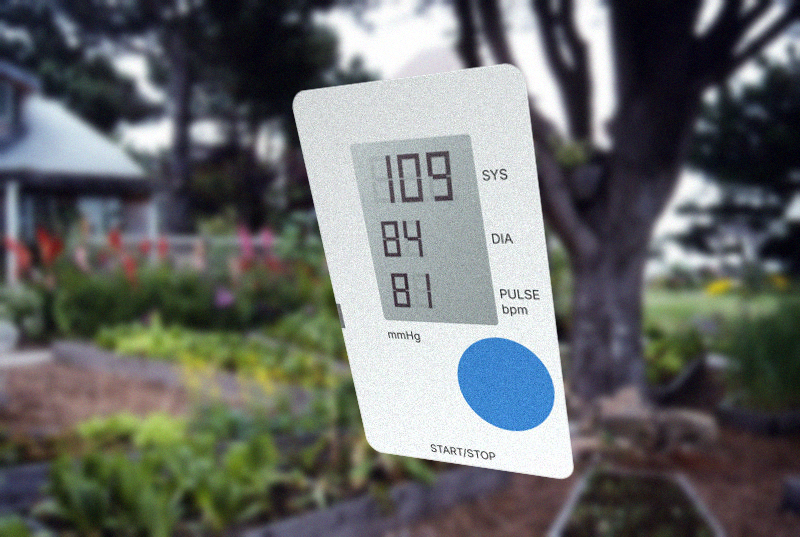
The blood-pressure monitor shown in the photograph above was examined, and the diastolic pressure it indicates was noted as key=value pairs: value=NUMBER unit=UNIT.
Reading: value=84 unit=mmHg
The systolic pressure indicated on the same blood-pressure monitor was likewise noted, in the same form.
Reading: value=109 unit=mmHg
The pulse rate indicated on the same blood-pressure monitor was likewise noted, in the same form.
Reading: value=81 unit=bpm
